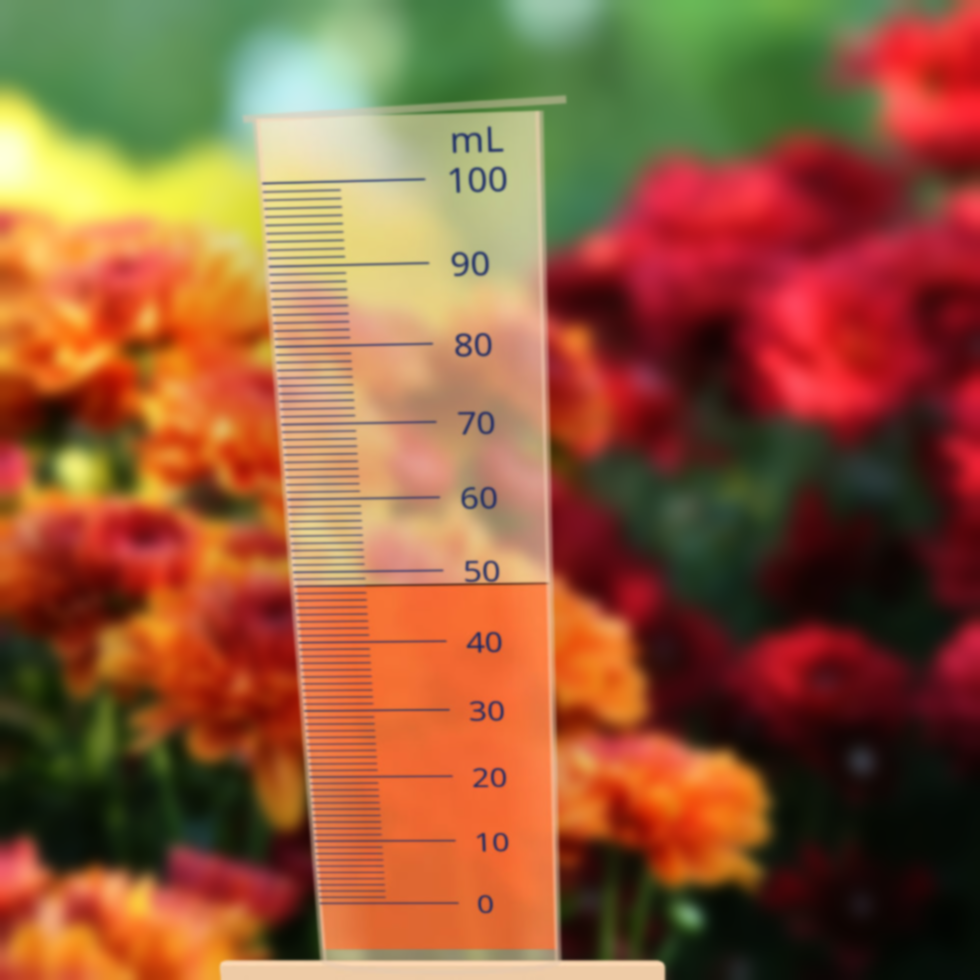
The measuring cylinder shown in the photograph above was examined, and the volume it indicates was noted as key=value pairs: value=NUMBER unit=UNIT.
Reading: value=48 unit=mL
